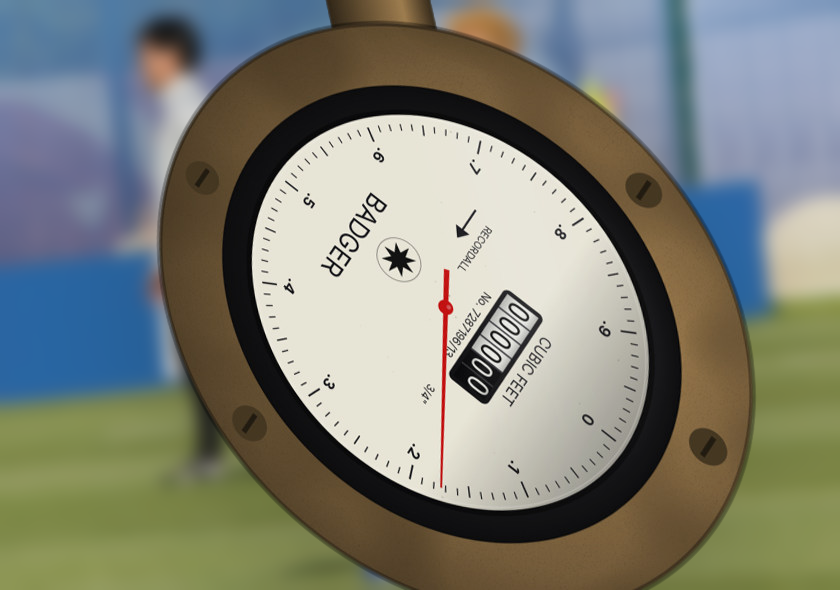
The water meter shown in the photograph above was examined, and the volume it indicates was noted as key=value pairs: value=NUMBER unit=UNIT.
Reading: value=0.17 unit=ft³
